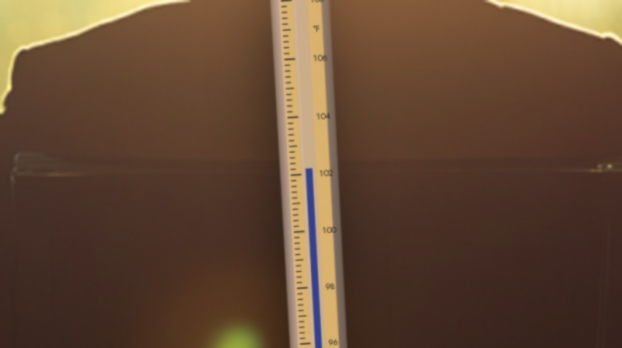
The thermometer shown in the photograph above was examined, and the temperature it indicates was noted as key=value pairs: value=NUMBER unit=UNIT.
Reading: value=102.2 unit=°F
